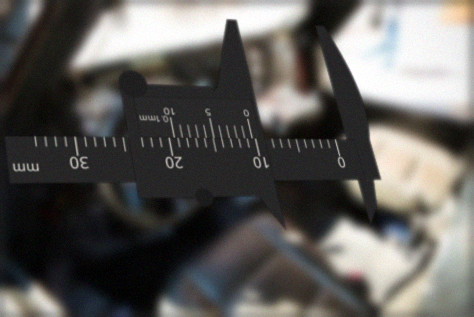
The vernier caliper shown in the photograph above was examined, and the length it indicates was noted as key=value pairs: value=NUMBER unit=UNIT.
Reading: value=10.4 unit=mm
